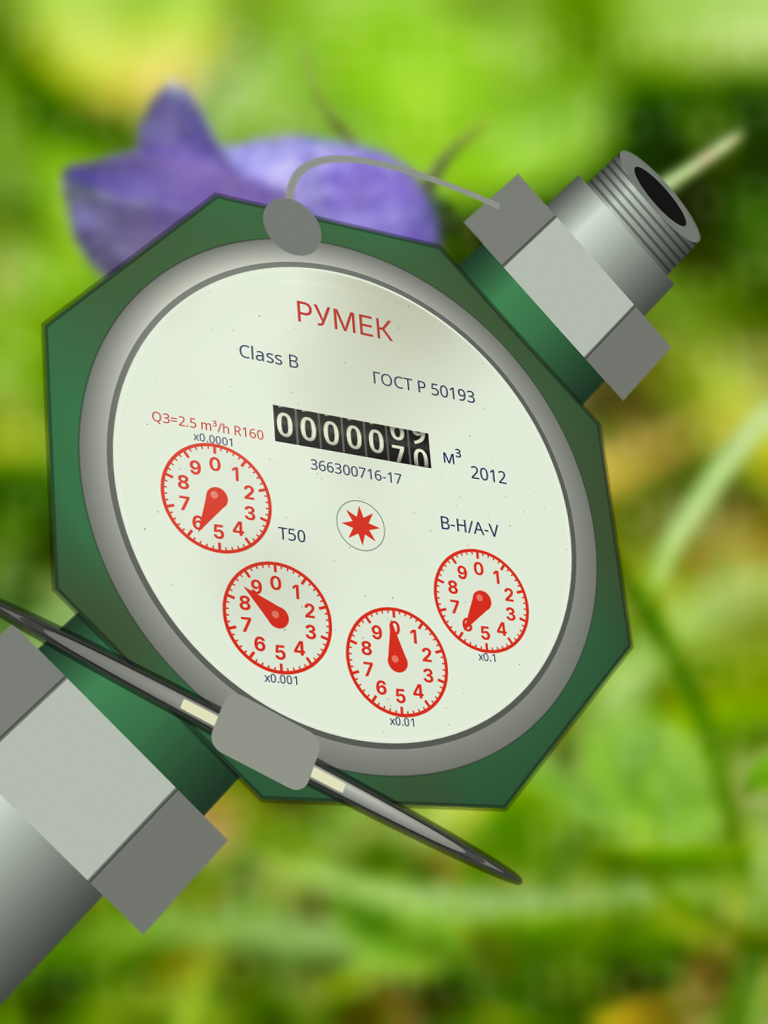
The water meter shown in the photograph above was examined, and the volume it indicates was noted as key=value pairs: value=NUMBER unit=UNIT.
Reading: value=69.5985 unit=m³
